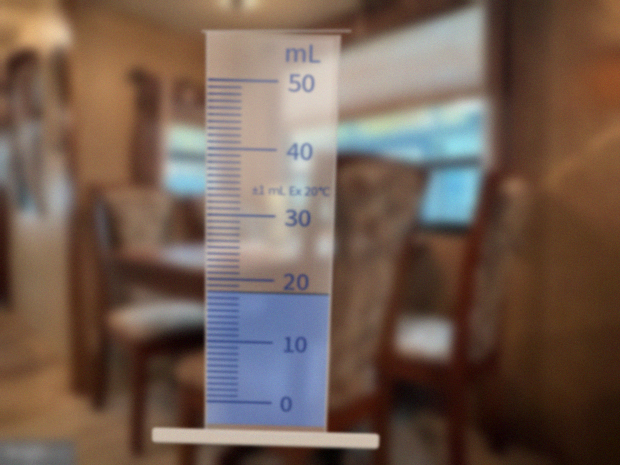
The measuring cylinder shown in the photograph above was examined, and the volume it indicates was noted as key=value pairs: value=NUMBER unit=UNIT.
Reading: value=18 unit=mL
